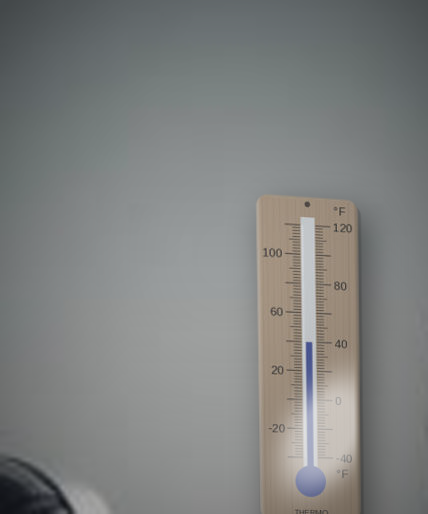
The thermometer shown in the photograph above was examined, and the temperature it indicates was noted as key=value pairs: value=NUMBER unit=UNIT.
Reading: value=40 unit=°F
